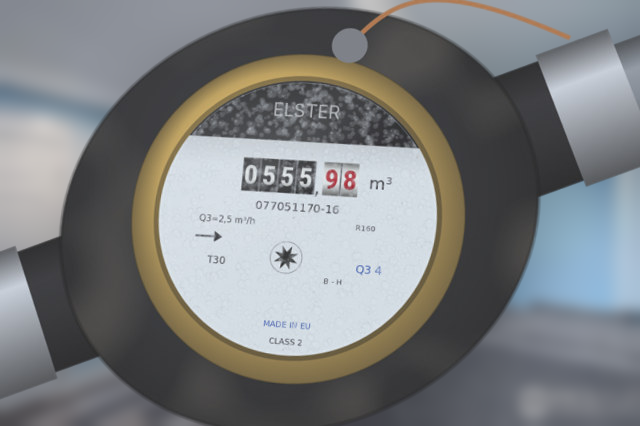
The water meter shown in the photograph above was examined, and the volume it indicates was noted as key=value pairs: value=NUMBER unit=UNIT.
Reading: value=555.98 unit=m³
